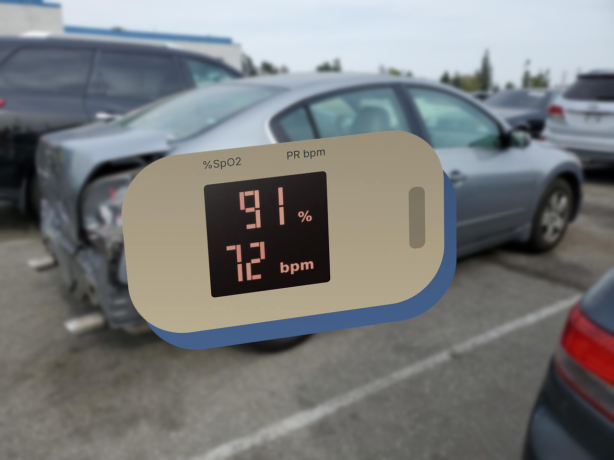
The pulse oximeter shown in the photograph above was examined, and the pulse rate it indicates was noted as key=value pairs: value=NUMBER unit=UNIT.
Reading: value=72 unit=bpm
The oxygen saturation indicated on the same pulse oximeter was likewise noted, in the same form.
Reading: value=91 unit=%
